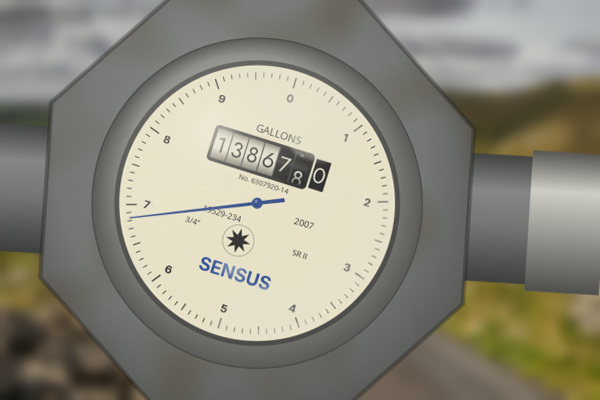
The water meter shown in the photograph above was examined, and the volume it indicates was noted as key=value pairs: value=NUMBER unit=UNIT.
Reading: value=1386776.8 unit=gal
